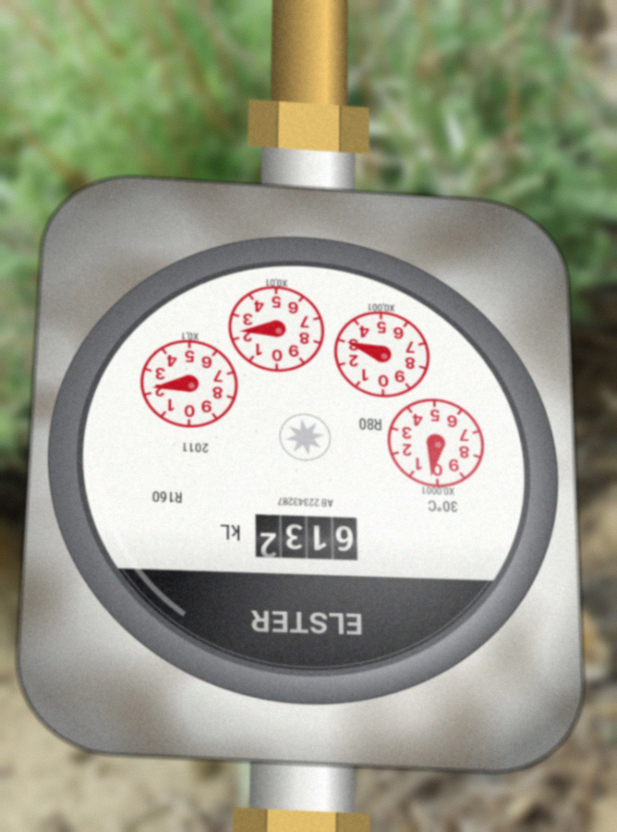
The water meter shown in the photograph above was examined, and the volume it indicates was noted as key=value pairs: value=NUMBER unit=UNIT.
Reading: value=6132.2230 unit=kL
